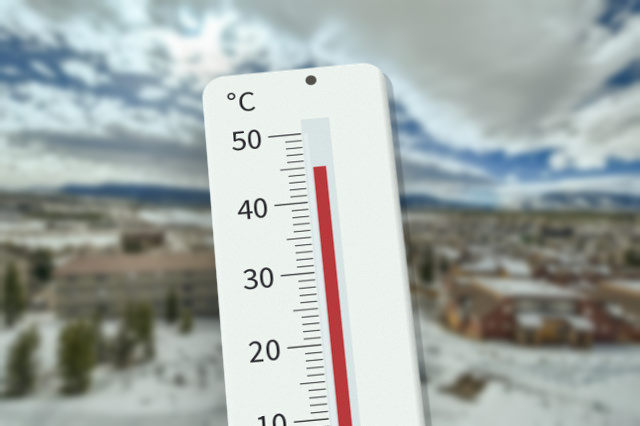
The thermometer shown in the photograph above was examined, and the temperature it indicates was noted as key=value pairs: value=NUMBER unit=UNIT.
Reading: value=45 unit=°C
